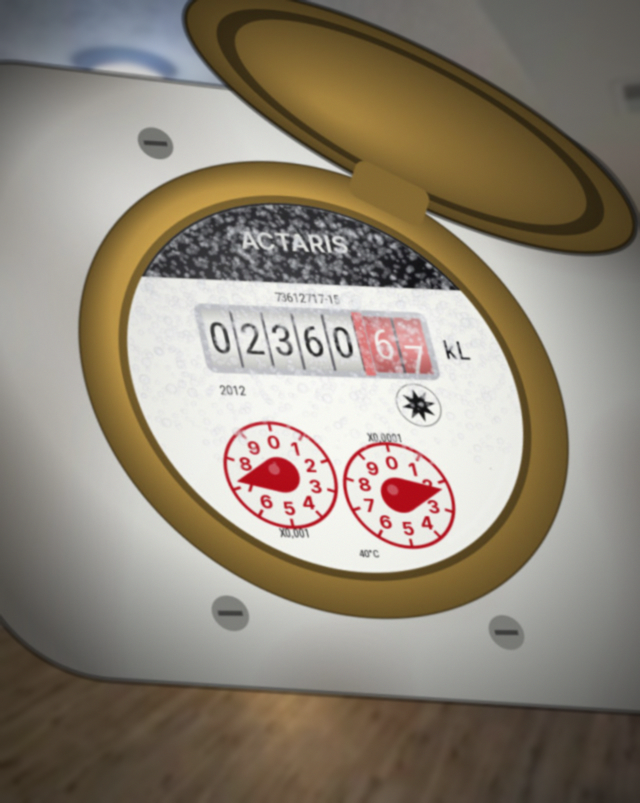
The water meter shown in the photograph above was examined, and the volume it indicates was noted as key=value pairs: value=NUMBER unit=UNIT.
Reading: value=2360.6672 unit=kL
